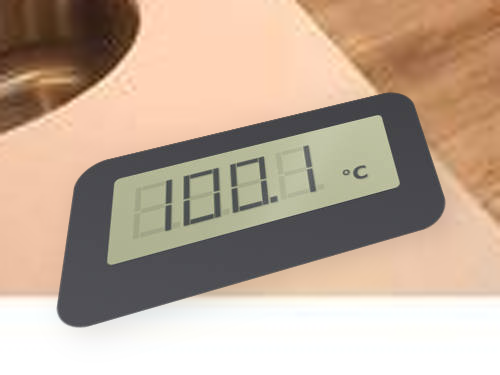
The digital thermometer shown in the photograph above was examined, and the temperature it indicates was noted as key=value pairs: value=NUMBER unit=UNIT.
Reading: value=100.1 unit=°C
